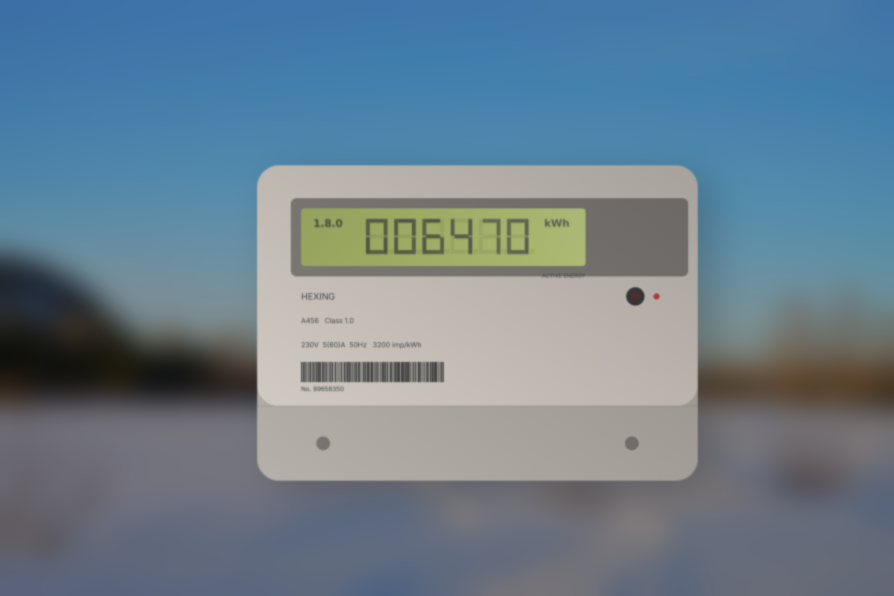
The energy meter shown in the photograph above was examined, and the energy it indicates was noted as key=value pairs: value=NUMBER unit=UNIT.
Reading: value=6470 unit=kWh
